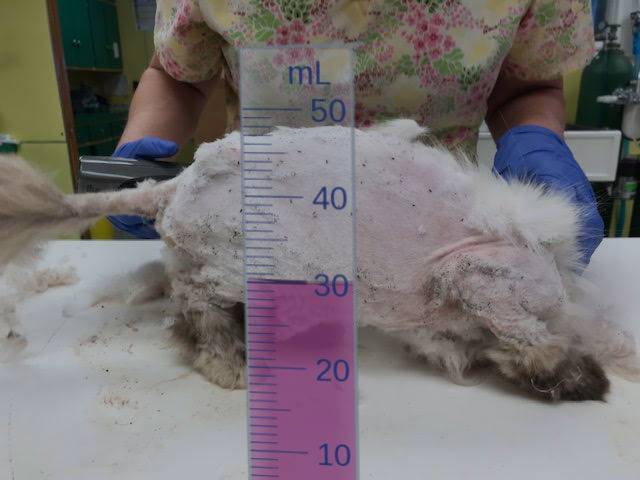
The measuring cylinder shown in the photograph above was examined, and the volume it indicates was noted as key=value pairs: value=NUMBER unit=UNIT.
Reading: value=30 unit=mL
